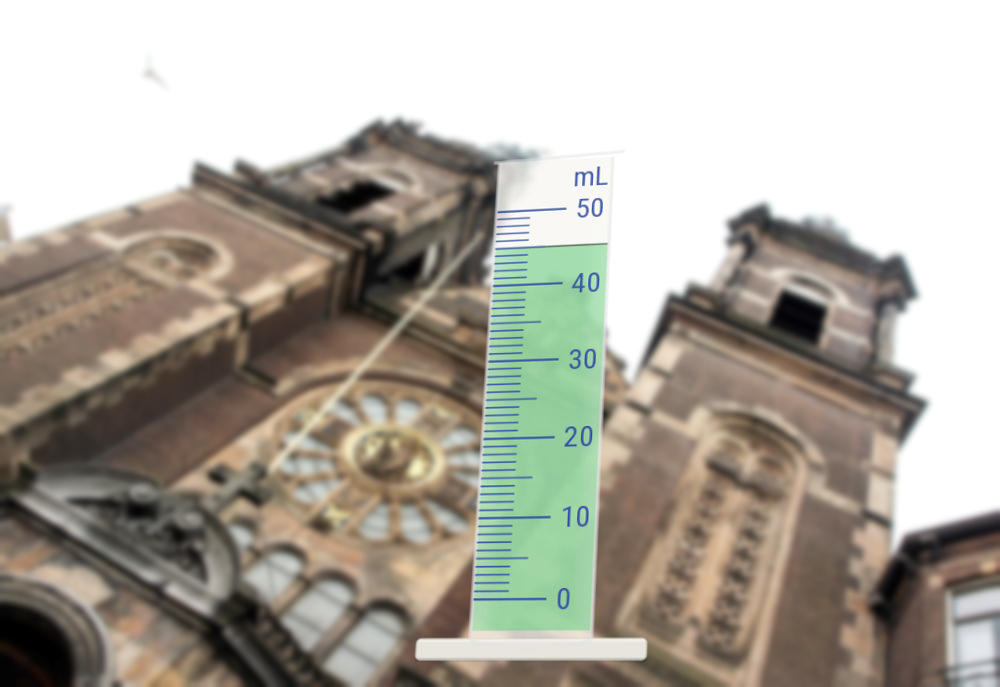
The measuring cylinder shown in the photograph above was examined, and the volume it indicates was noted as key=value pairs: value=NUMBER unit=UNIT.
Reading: value=45 unit=mL
